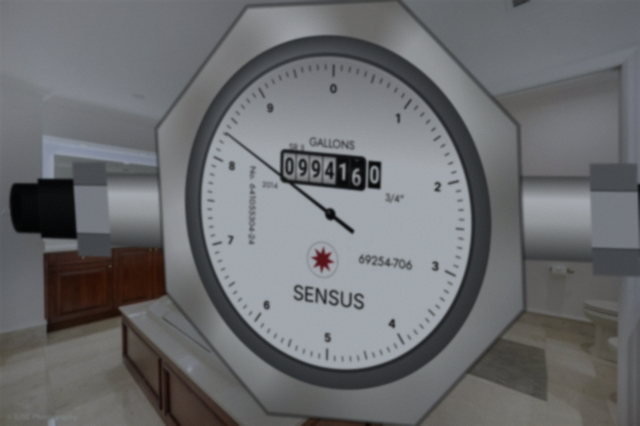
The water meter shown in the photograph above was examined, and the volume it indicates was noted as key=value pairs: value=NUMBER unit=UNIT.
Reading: value=994158.3 unit=gal
